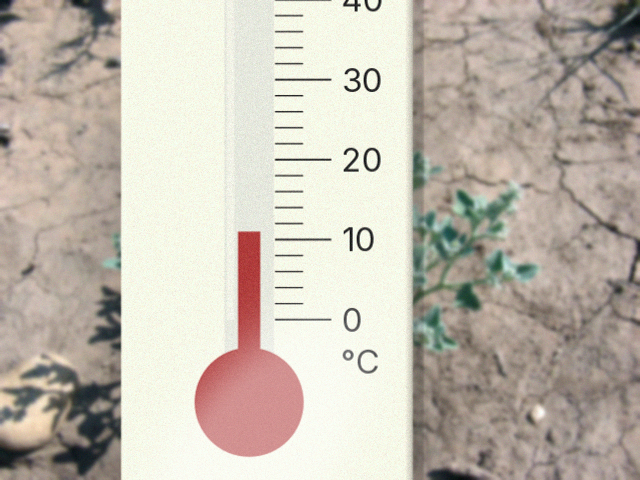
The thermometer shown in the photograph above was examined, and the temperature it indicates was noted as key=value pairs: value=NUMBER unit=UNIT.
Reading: value=11 unit=°C
